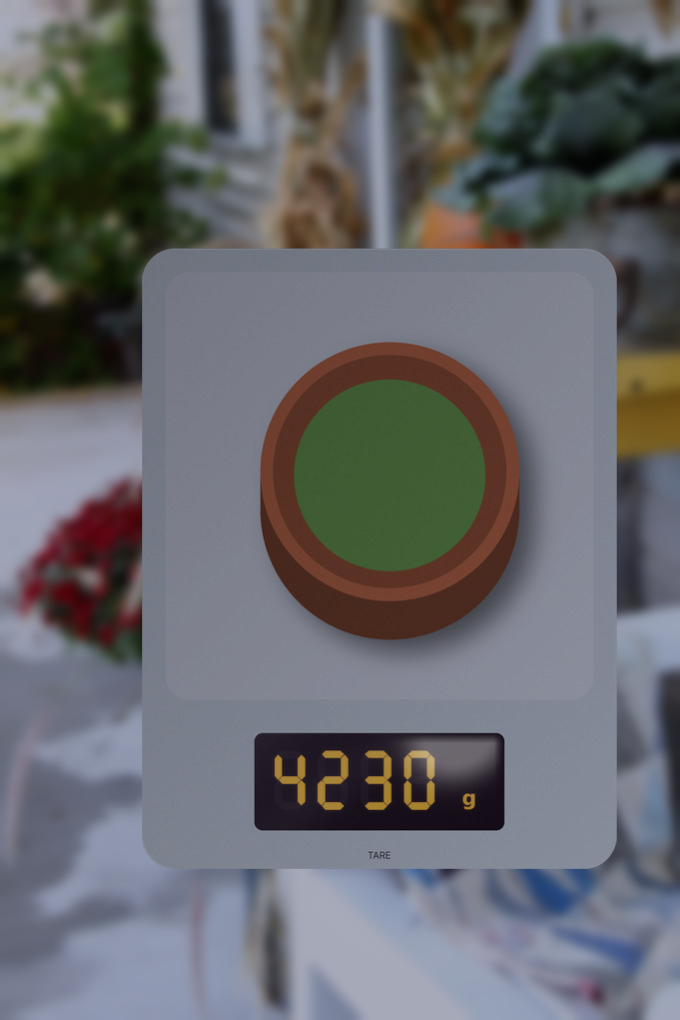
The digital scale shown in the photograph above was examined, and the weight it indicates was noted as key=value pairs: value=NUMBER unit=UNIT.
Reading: value=4230 unit=g
